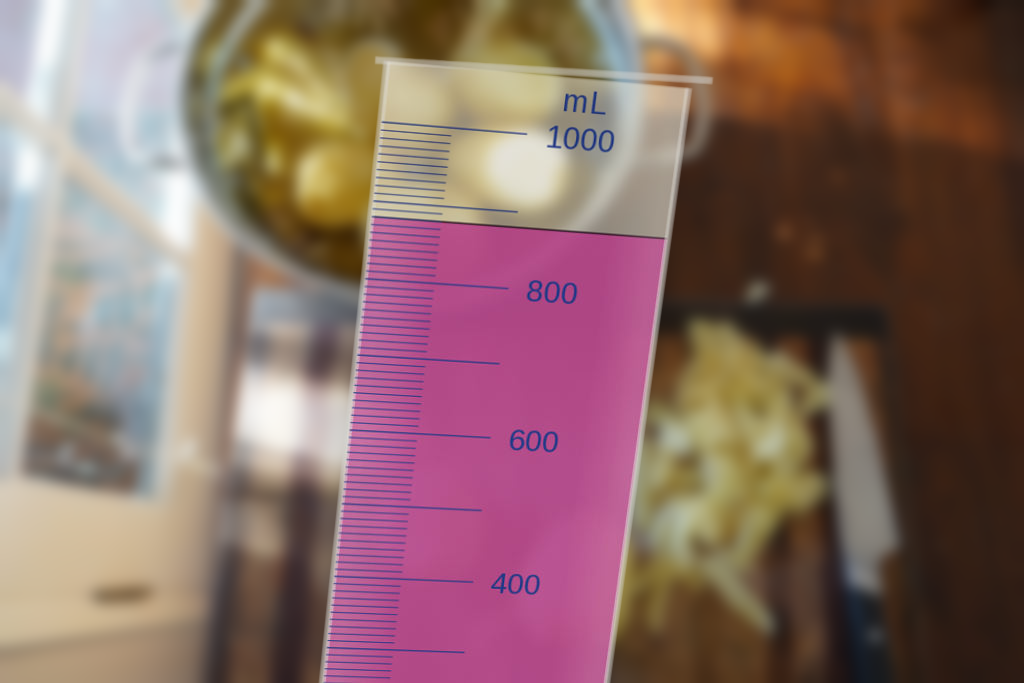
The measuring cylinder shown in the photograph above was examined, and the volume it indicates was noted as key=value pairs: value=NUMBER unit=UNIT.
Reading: value=880 unit=mL
